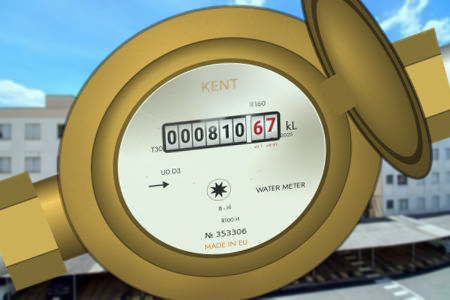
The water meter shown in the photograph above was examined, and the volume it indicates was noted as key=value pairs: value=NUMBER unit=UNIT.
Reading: value=810.67 unit=kL
